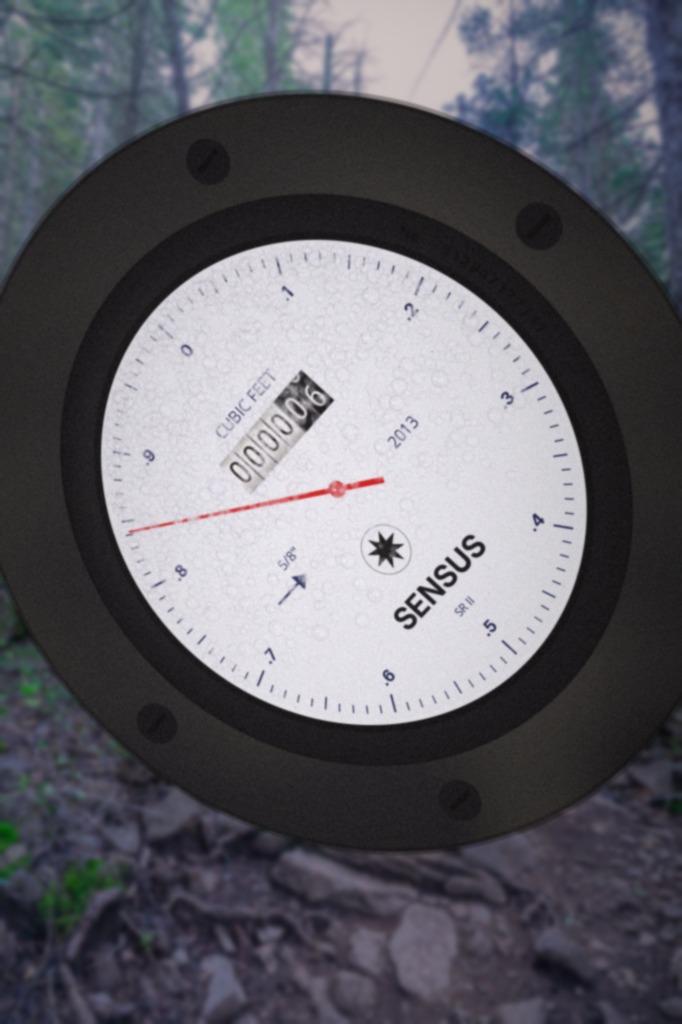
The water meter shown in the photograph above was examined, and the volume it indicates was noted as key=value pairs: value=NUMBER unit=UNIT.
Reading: value=5.84 unit=ft³
